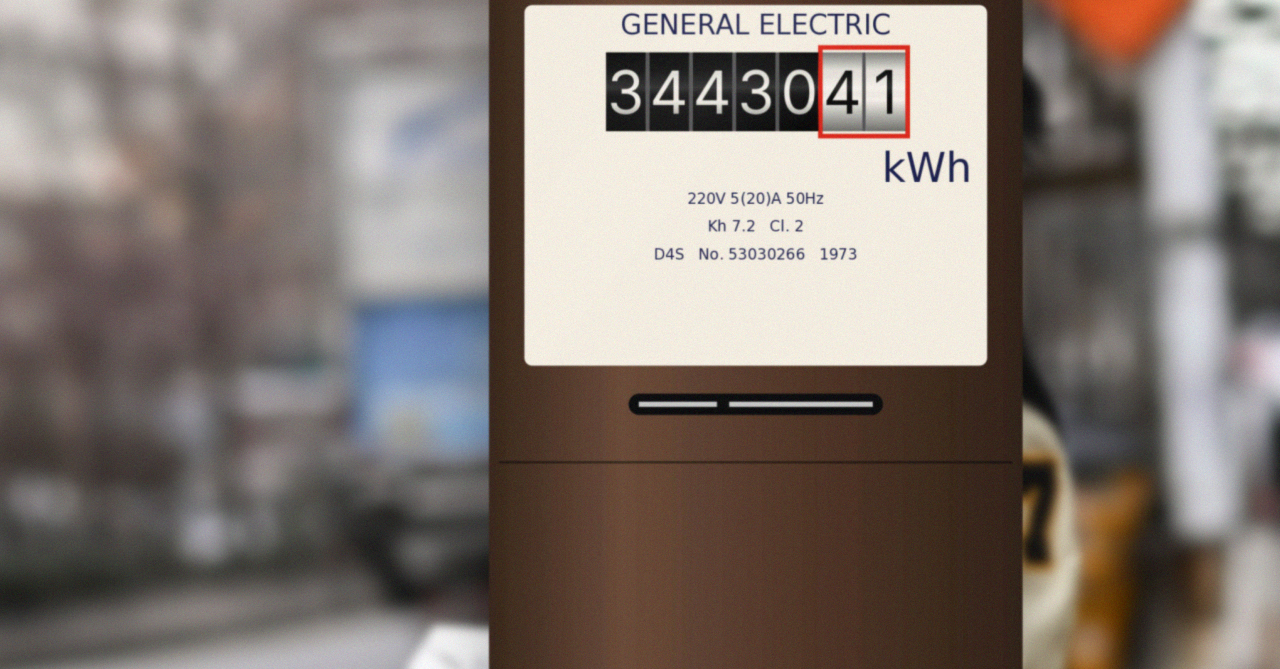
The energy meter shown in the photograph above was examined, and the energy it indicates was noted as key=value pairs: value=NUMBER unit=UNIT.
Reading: value=34430.41 unit=kWh
